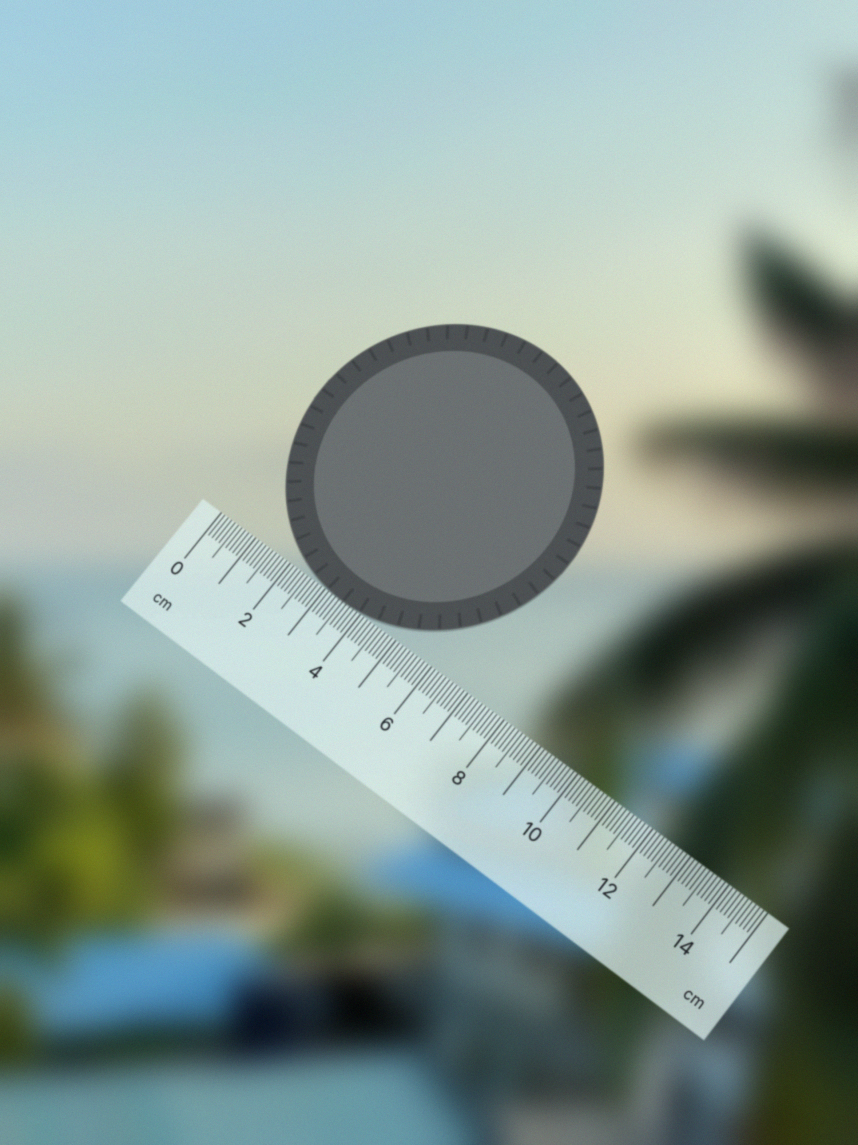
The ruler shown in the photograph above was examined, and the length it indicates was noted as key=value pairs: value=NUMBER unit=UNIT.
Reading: value=7 unit=cm
